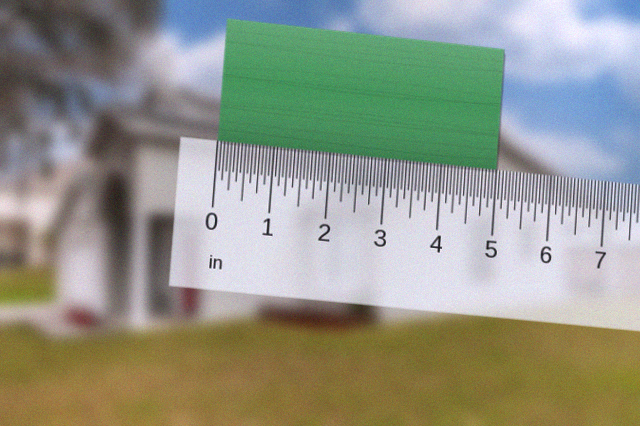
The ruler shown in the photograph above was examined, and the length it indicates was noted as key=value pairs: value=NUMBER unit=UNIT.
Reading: value=5 unit=in
